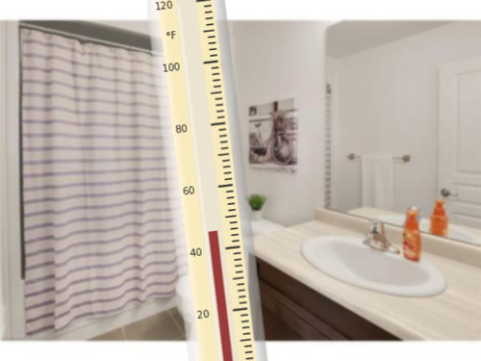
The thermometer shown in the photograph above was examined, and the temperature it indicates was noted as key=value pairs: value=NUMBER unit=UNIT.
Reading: value=46 unit=°F
